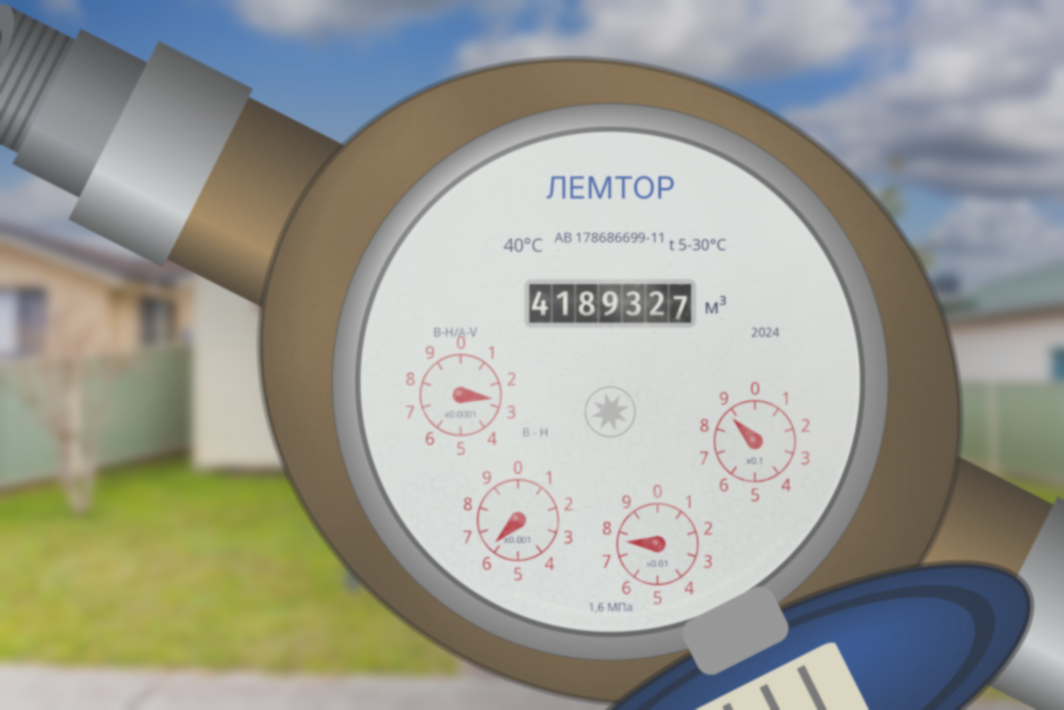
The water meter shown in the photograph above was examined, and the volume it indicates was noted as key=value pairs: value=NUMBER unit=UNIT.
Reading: value=4189326.8762 unit=m³
